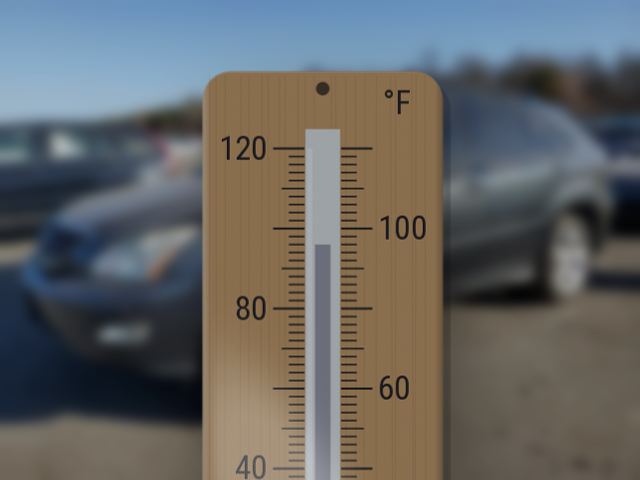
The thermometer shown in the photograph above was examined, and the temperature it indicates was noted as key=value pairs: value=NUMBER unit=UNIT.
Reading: value=96 unit=°F
